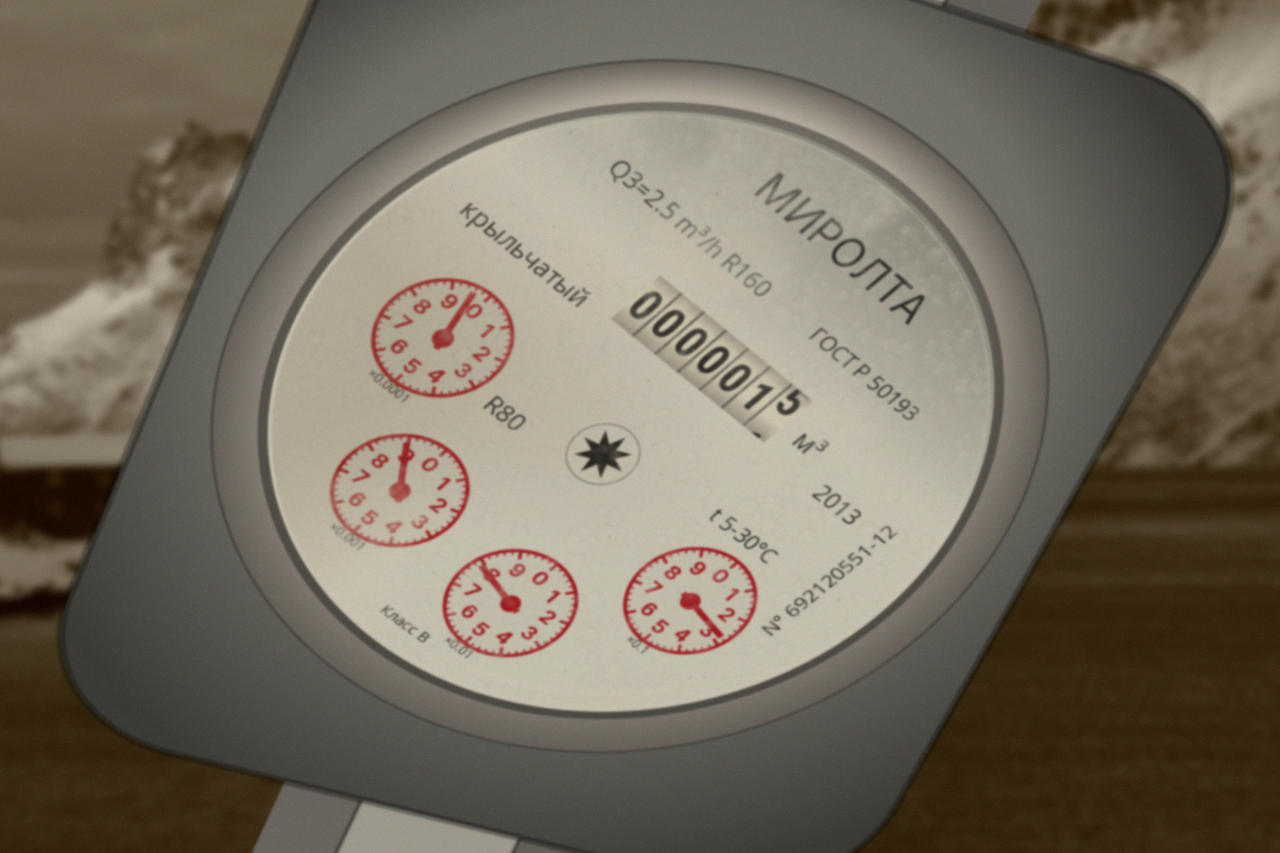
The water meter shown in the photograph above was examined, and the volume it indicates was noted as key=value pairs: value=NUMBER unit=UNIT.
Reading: value=15.2789 unit=m³
